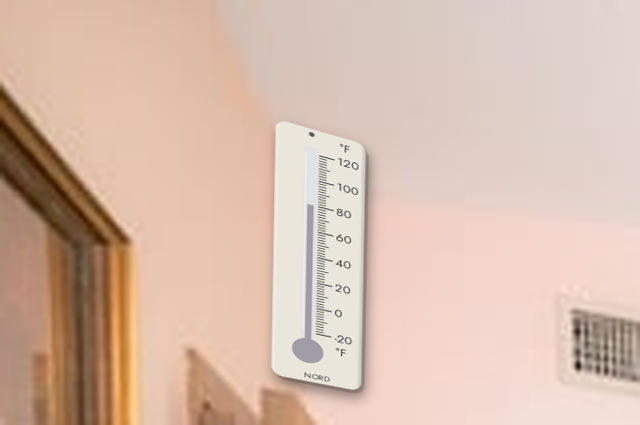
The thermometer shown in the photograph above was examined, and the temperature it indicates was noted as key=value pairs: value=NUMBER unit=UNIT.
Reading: value=80 unit=°F
